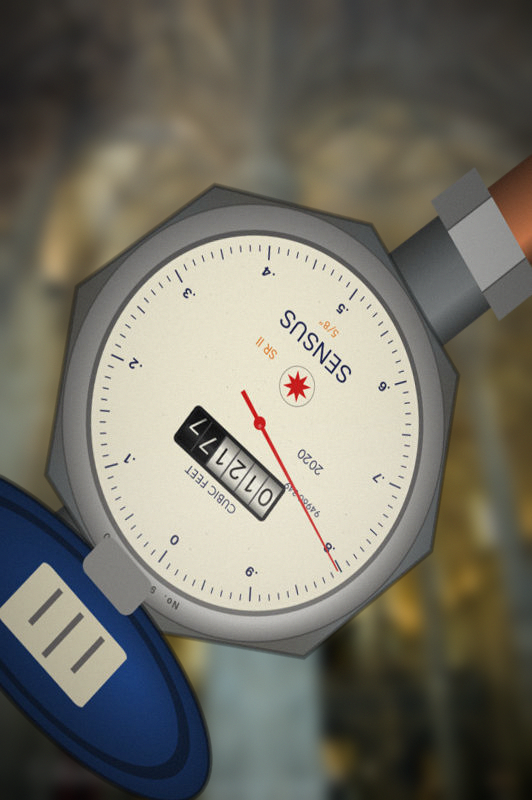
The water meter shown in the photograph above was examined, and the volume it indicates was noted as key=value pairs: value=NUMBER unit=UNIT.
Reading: value=12176.80 unit=ft³
